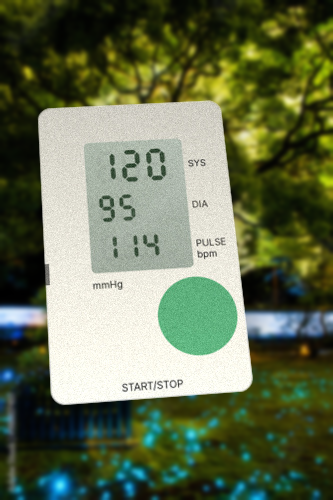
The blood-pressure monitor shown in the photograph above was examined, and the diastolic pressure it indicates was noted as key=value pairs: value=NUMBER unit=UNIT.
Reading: value=95 unit=mmHg
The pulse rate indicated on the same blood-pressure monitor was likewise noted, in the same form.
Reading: value=114 unit=bpm
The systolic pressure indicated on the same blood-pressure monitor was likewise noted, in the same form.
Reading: value=120 unit=mmHg
